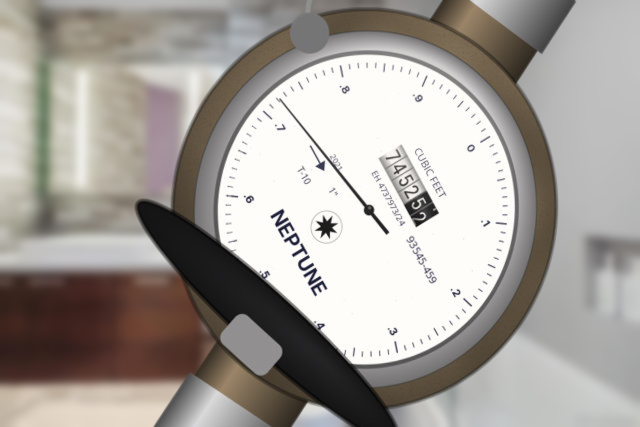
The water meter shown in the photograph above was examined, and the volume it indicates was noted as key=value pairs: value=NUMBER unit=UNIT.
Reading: value=745251.72 unit=ft³
